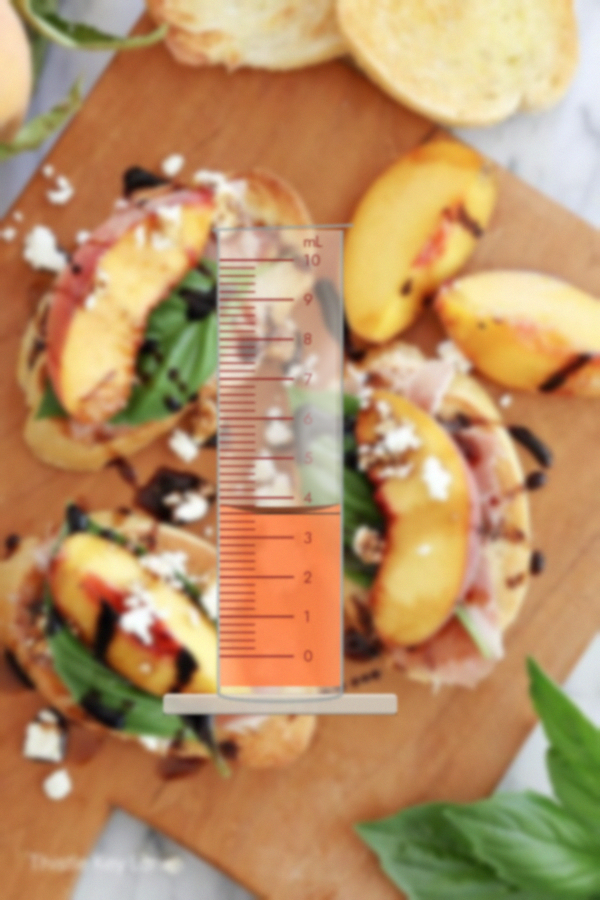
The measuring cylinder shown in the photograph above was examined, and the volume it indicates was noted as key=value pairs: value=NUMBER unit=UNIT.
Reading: value=3.6 unit=mL
